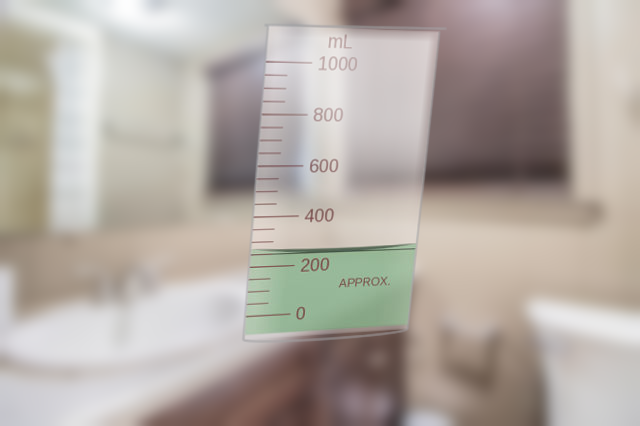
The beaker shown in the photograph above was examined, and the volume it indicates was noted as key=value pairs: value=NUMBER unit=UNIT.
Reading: value=250 unit=mL
